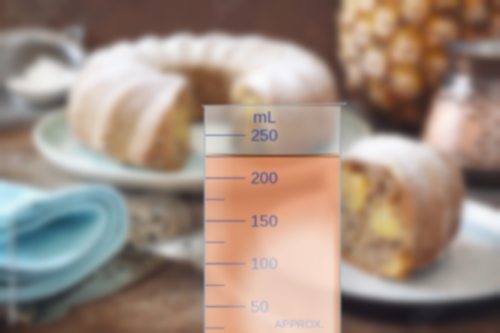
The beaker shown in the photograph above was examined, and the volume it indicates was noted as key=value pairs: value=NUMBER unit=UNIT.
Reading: value=225 unit=mL
